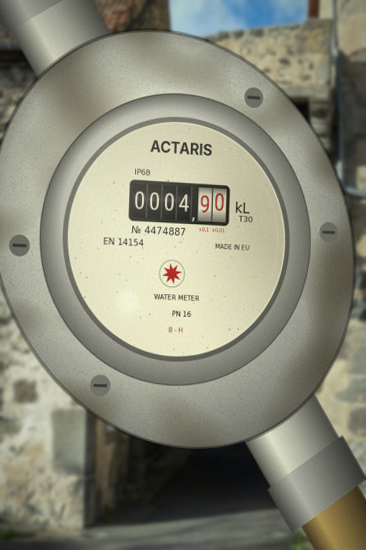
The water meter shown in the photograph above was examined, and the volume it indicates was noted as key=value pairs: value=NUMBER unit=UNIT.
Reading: value=4.90 unit=kL
